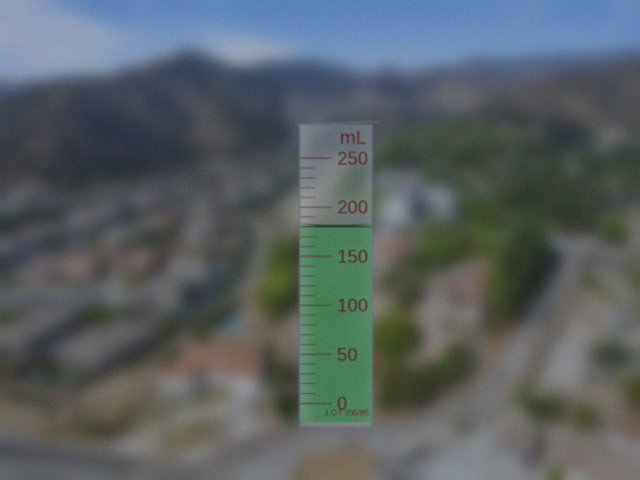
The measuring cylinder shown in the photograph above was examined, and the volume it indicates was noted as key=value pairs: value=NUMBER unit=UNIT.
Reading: value=180 unit=mL
